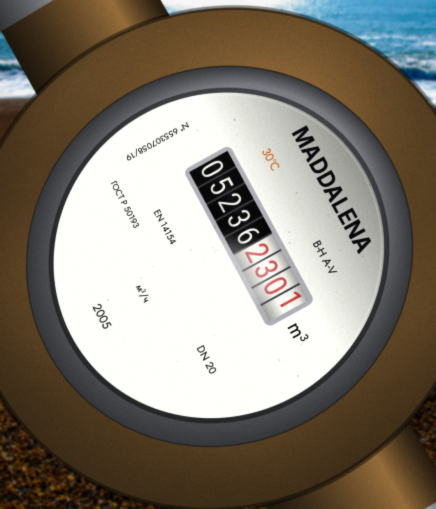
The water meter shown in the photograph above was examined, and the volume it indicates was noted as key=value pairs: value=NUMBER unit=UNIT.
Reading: value=5236.2301 unit=m³
